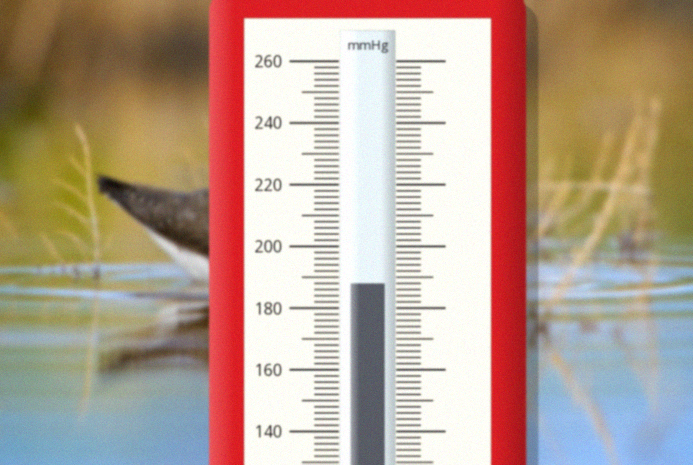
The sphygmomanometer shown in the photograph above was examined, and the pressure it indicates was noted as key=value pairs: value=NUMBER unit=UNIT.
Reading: value=188 unit=mmHg
